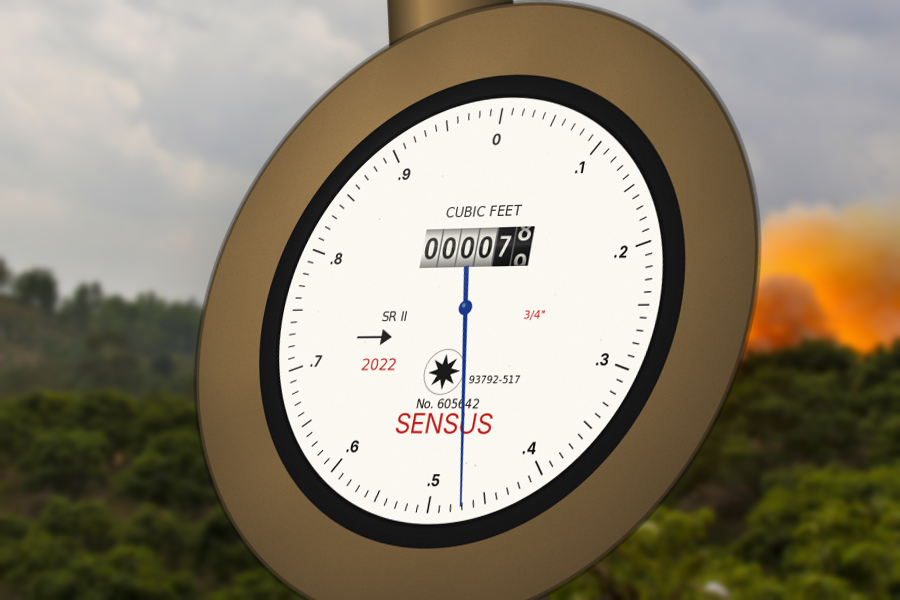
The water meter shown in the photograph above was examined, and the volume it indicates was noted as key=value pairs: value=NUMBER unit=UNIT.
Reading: value=78.47 unit=ft³
